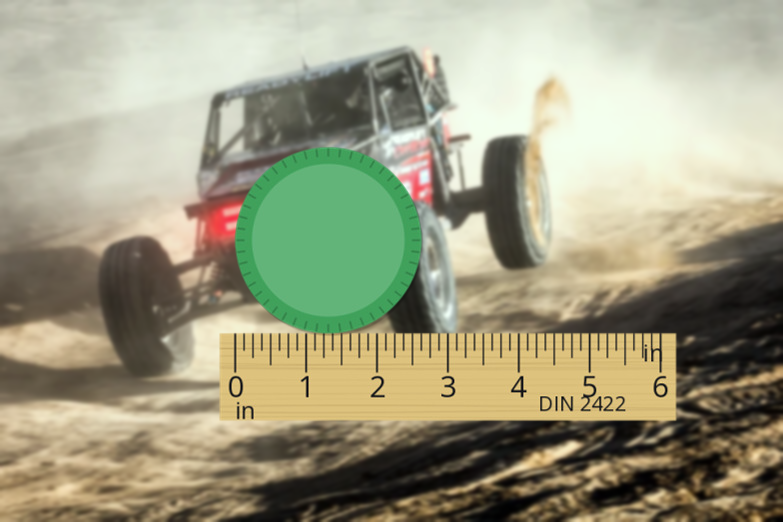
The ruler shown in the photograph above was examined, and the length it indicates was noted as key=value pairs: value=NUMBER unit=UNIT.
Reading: value=2.625 unit=in
